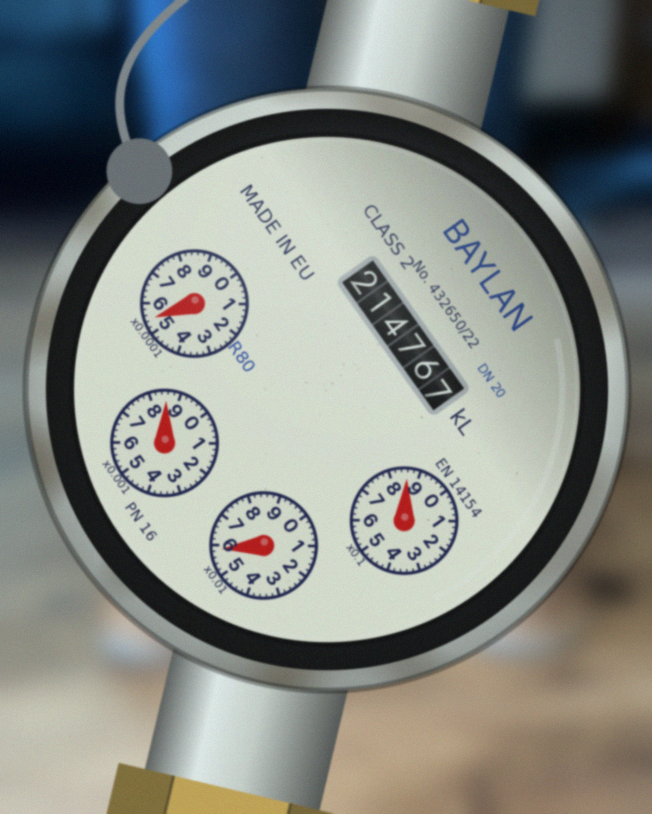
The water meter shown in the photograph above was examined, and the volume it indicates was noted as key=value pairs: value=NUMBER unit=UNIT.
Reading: value=214766.8585 unit=kL
